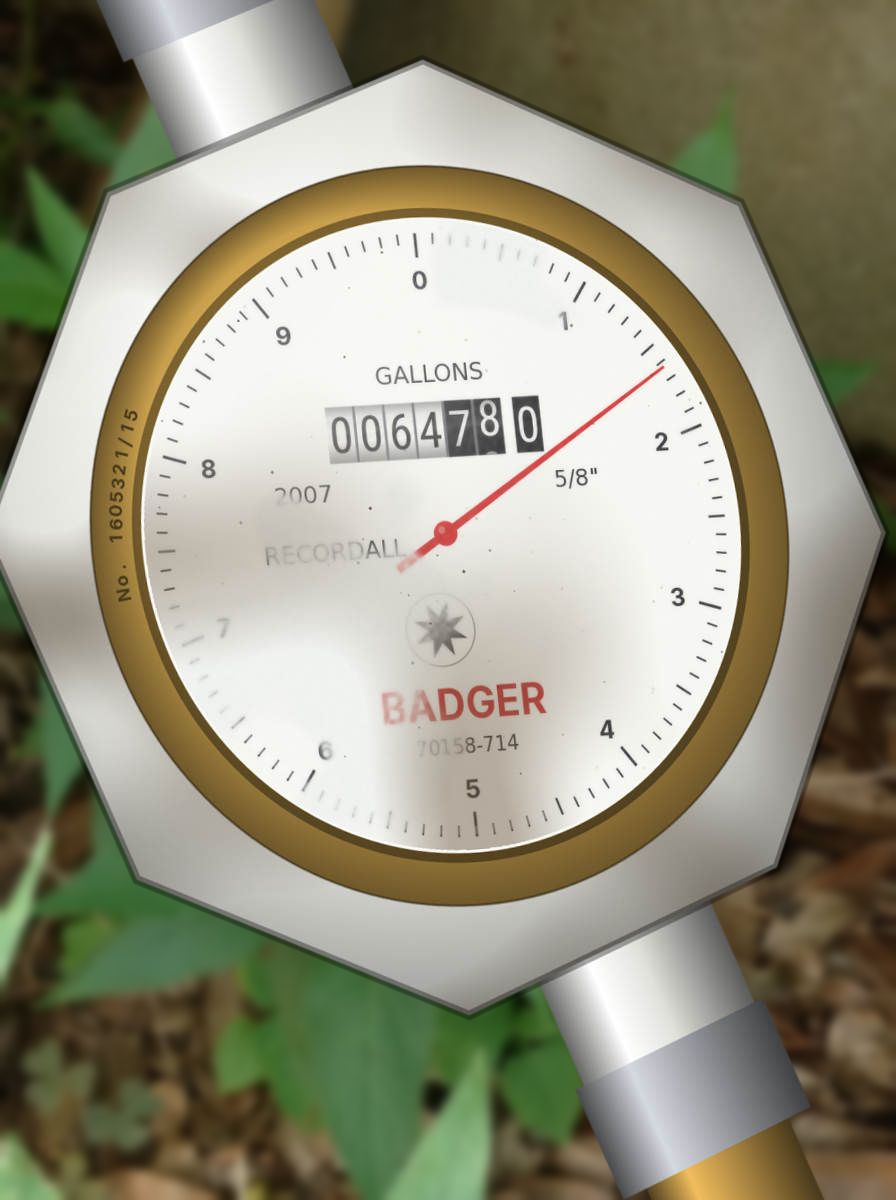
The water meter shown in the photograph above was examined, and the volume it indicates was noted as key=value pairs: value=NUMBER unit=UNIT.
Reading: value=64781.6 unit=gal
